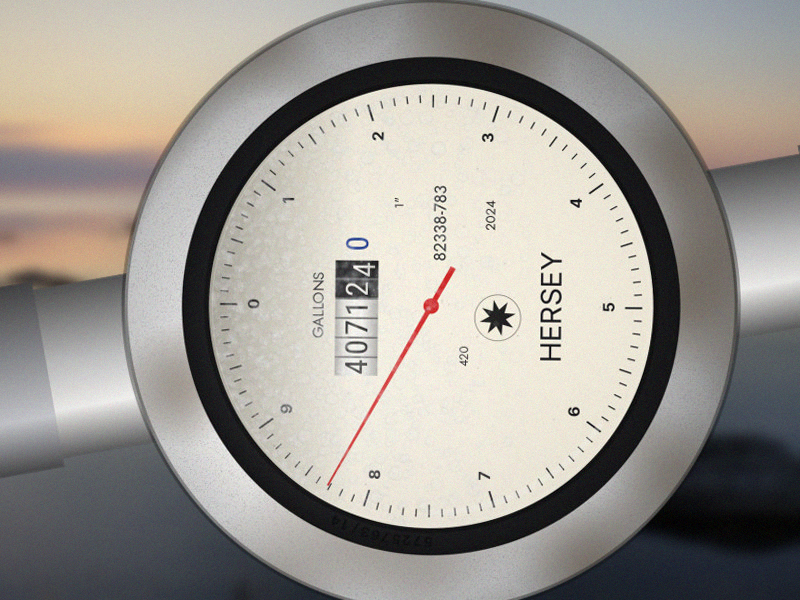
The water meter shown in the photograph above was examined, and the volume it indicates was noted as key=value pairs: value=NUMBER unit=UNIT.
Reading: value=4071238.3 unit=gal
